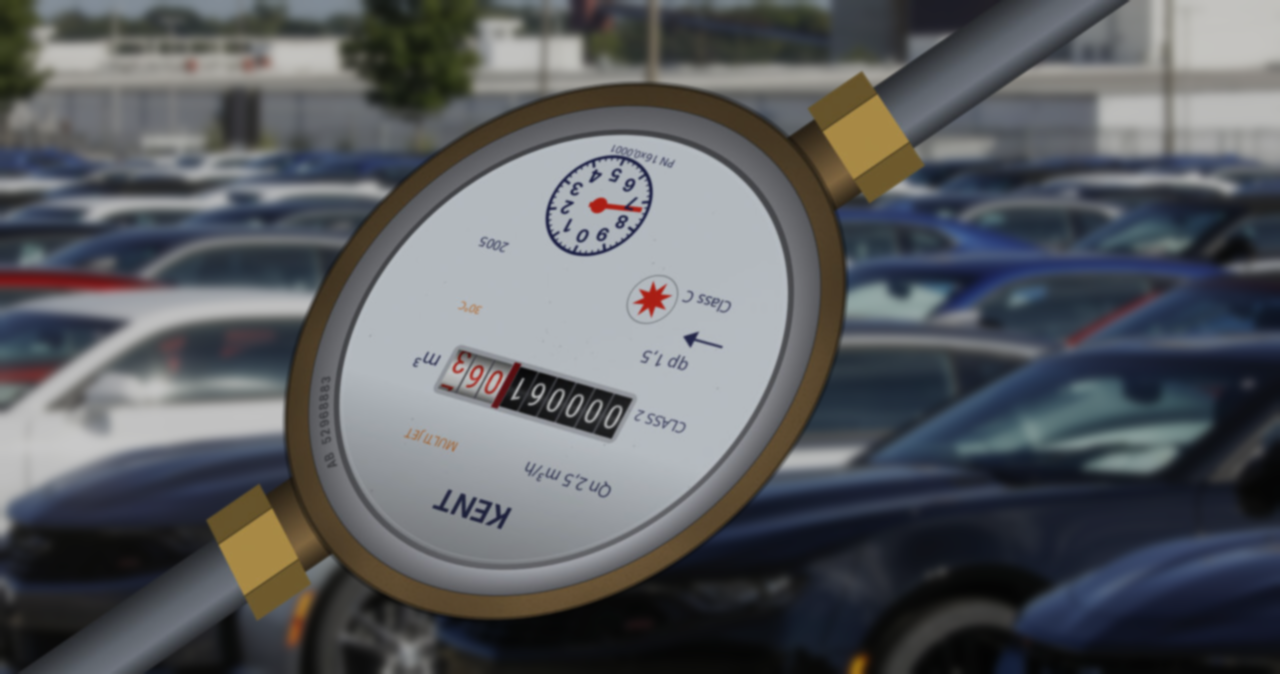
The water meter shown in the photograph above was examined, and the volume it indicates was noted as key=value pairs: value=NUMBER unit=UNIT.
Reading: value=61.0627 unit=m³
